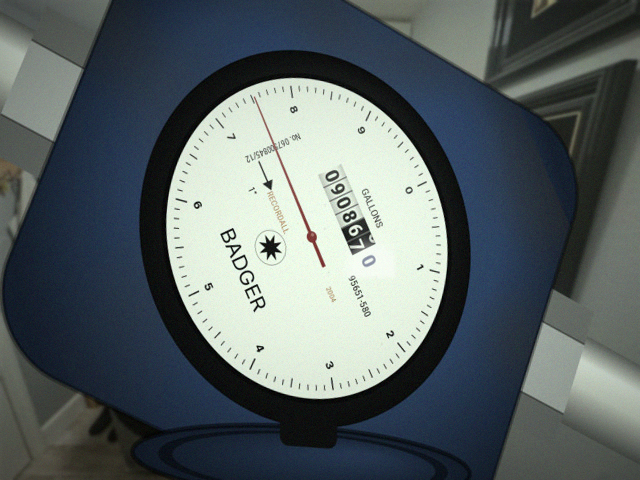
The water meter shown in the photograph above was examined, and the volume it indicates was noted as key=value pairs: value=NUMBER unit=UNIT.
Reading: value=908667.5 unit=gal
